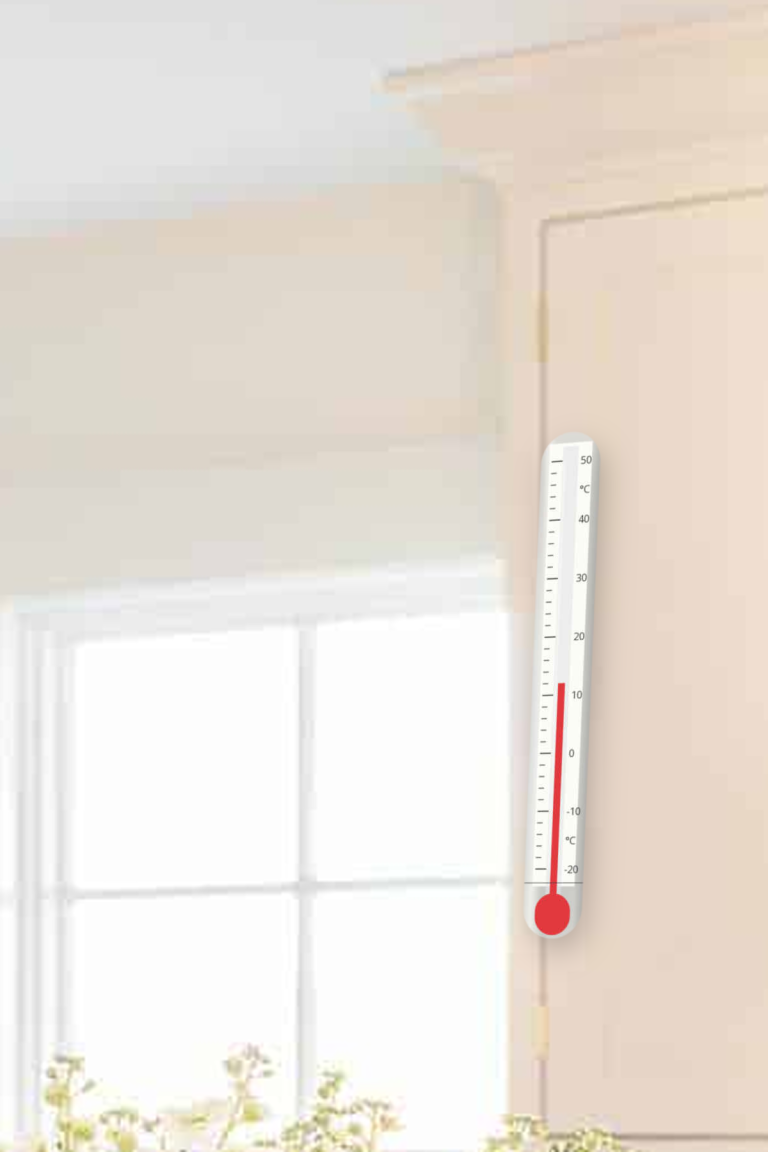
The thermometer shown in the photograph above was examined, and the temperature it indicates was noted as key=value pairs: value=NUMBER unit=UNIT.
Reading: value=12 unit=°C
